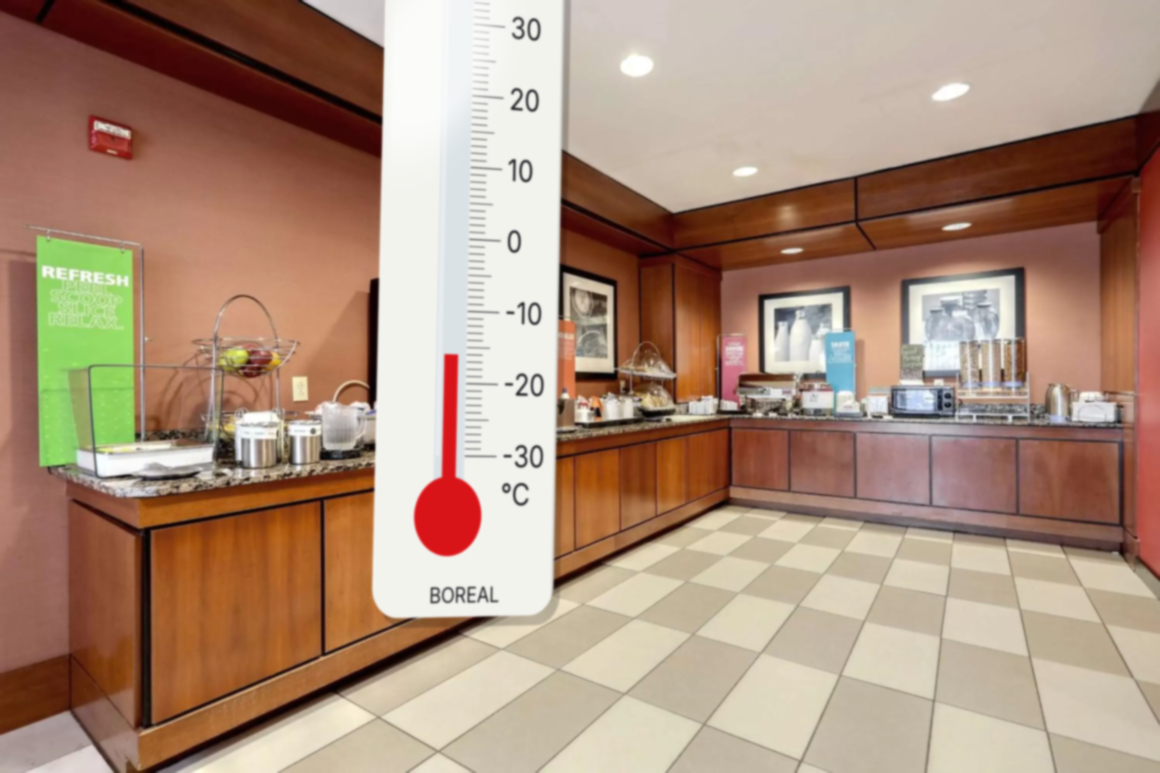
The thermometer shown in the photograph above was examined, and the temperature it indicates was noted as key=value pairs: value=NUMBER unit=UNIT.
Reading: value=-16 unit=°C
